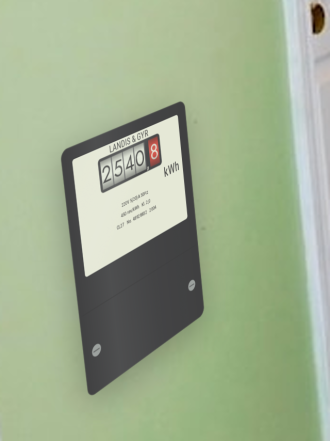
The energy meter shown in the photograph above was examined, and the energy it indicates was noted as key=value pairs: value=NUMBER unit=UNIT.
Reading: value=2540.8 unit=kWh
